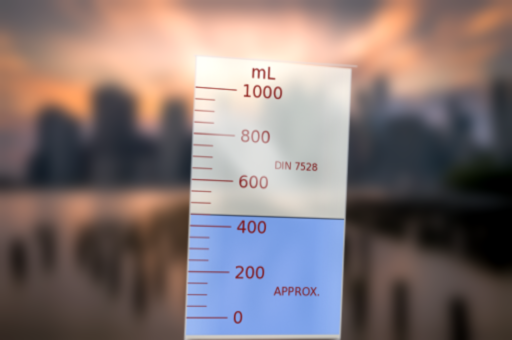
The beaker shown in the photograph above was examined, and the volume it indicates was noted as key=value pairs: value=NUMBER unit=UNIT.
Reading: value=450 unit=mL
